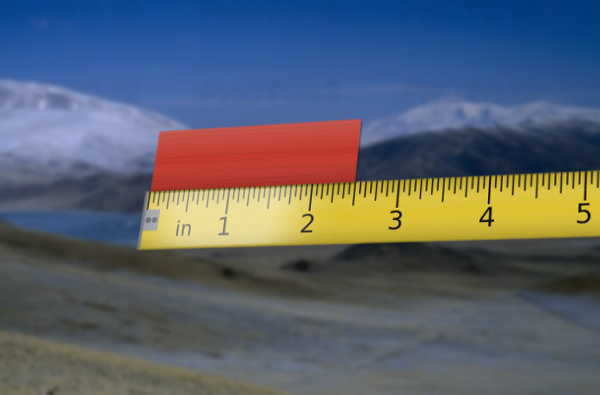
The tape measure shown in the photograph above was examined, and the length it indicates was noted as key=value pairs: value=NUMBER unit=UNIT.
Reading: value=2.5 unit=in
